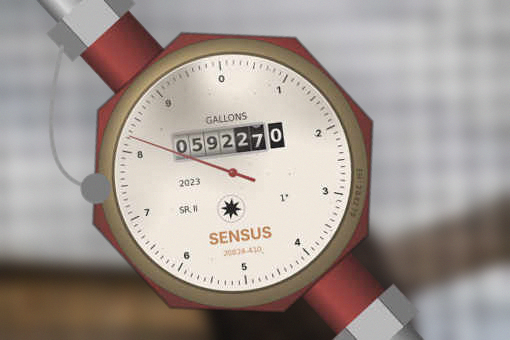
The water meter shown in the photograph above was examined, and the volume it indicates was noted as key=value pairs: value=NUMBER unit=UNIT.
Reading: value=592268.2 unit=gal
